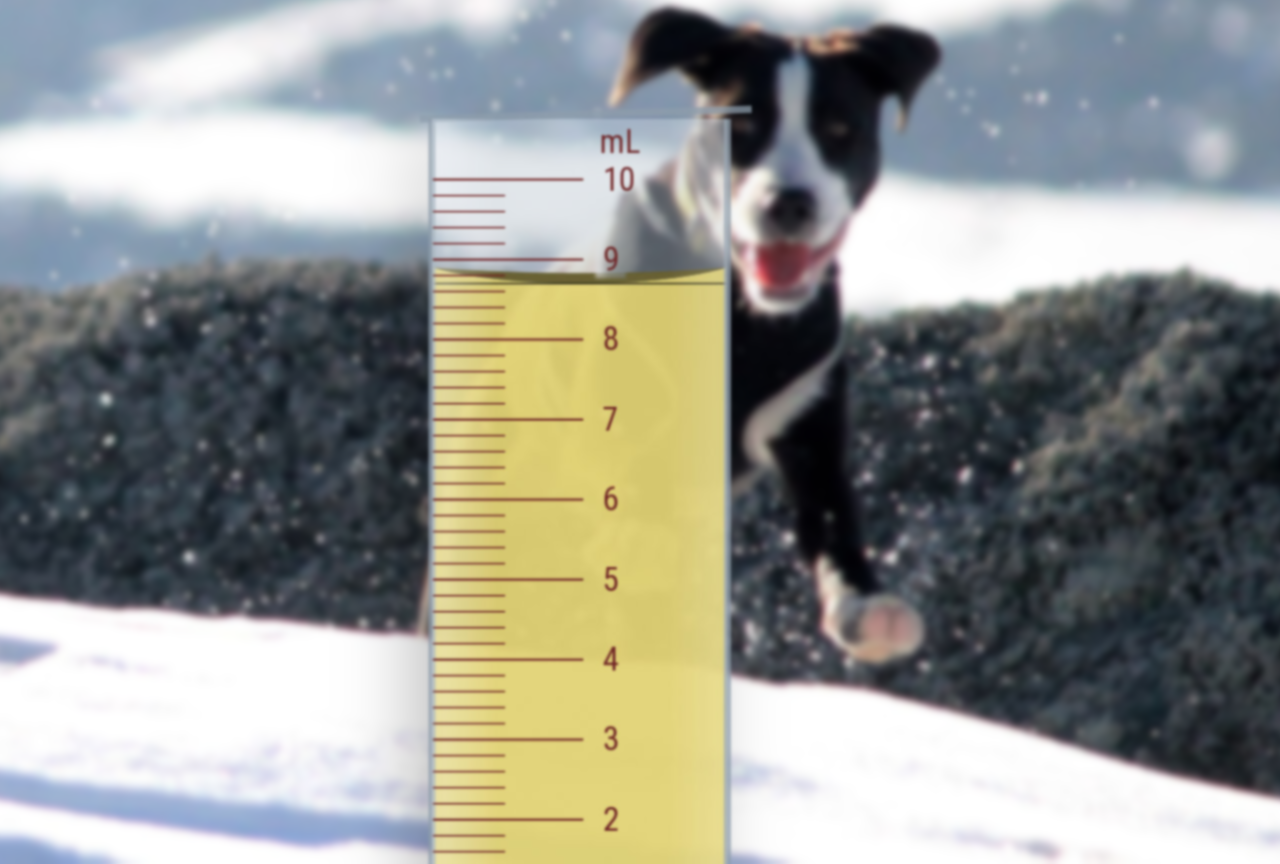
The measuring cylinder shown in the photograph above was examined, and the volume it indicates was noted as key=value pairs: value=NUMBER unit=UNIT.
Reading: value=8.7 unit=mL
